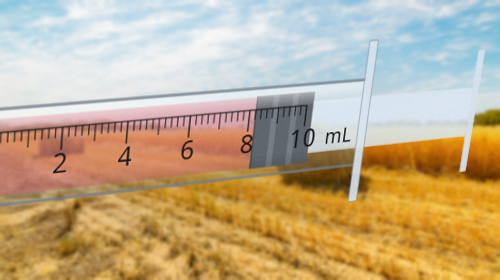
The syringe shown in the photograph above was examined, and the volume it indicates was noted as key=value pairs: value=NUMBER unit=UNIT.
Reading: value=8.2 unit=mL
